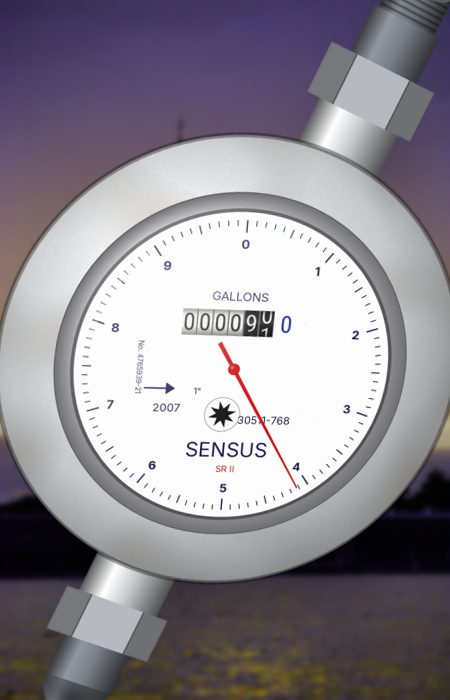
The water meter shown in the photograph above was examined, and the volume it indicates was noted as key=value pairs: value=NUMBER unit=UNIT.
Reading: value=904.1 unit=gal
